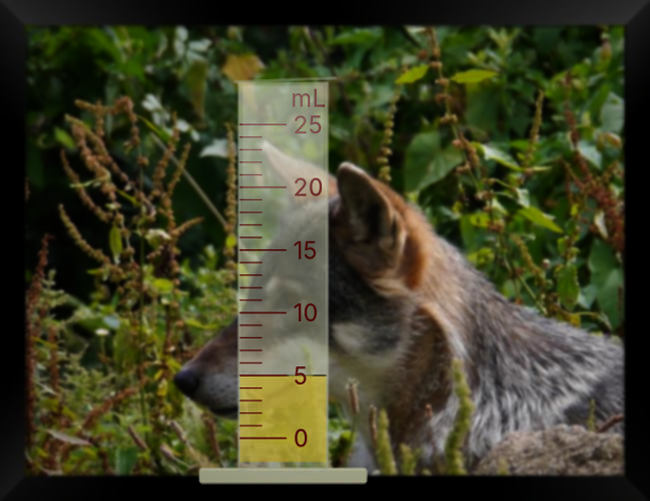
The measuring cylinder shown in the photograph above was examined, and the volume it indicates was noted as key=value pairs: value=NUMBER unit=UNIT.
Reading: value=5 unit=mL
